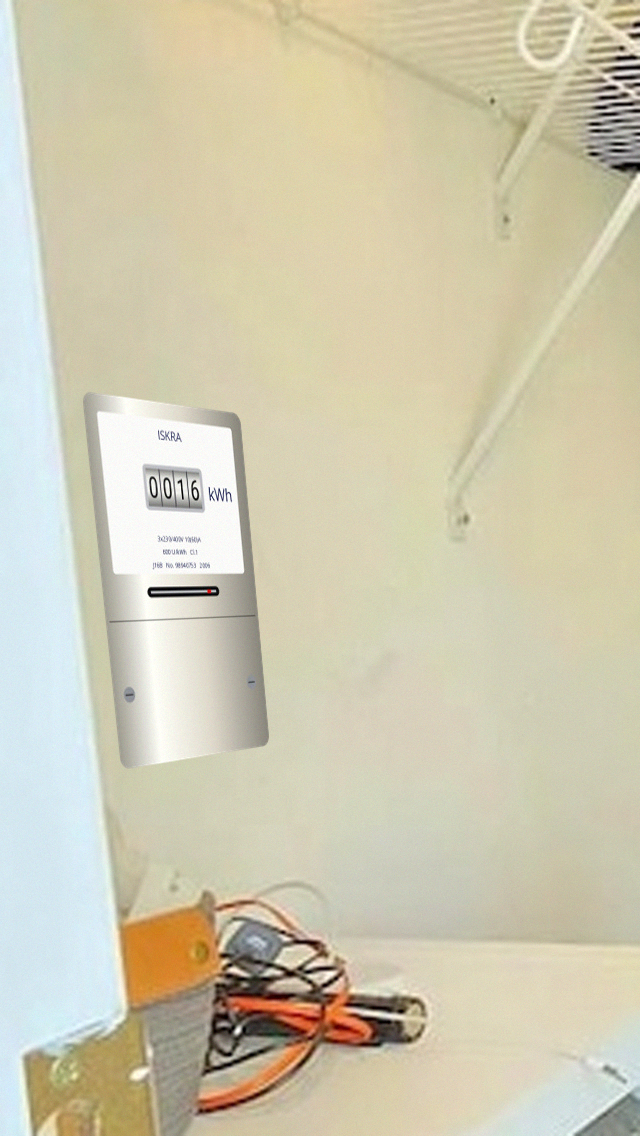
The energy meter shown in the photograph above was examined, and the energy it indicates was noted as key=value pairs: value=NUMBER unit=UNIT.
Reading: value=16 unit=kWh
